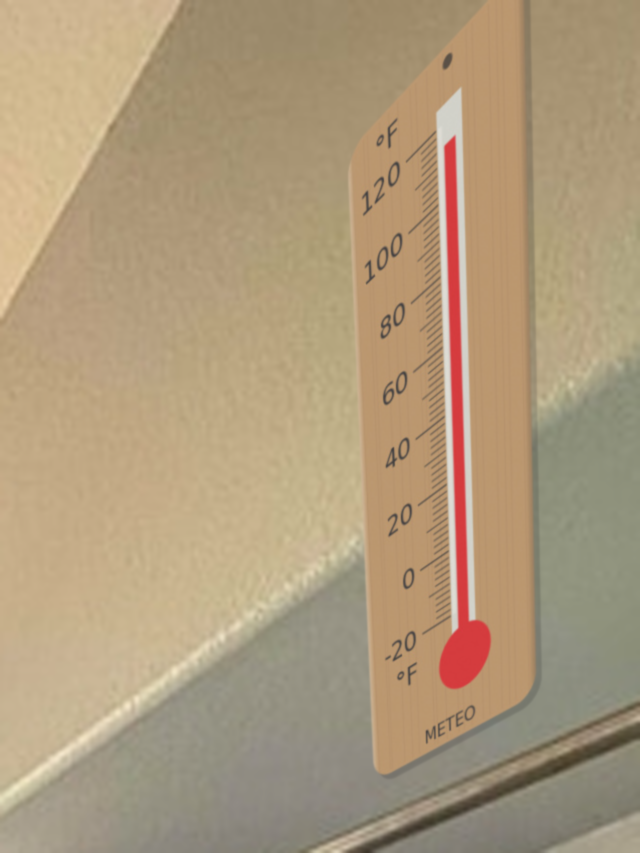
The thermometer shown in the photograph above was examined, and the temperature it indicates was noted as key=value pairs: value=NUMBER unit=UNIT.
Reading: value=114 unit=°F
